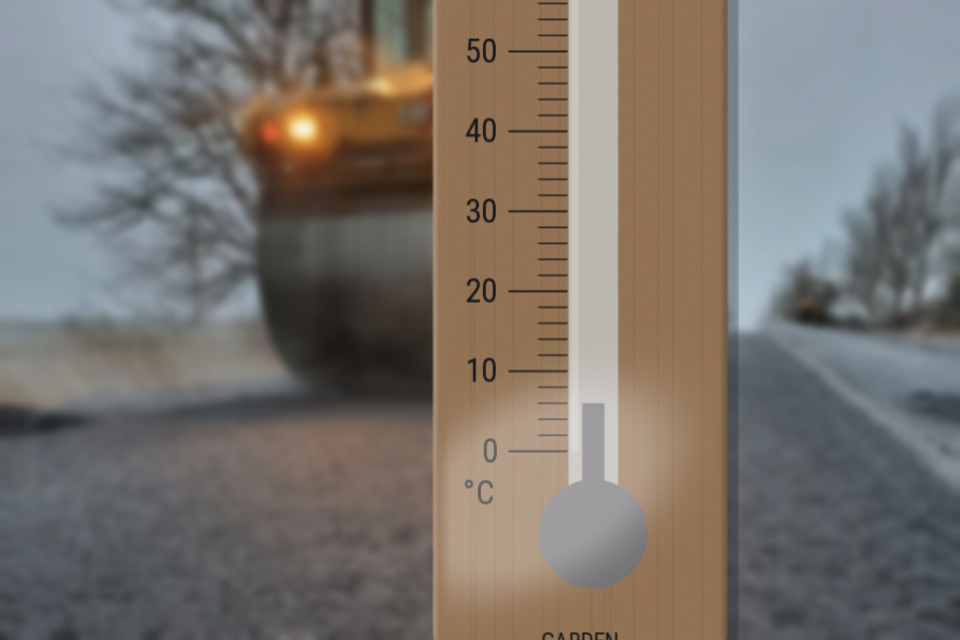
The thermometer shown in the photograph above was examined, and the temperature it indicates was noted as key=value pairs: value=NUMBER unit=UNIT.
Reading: value=6 unit=°C
